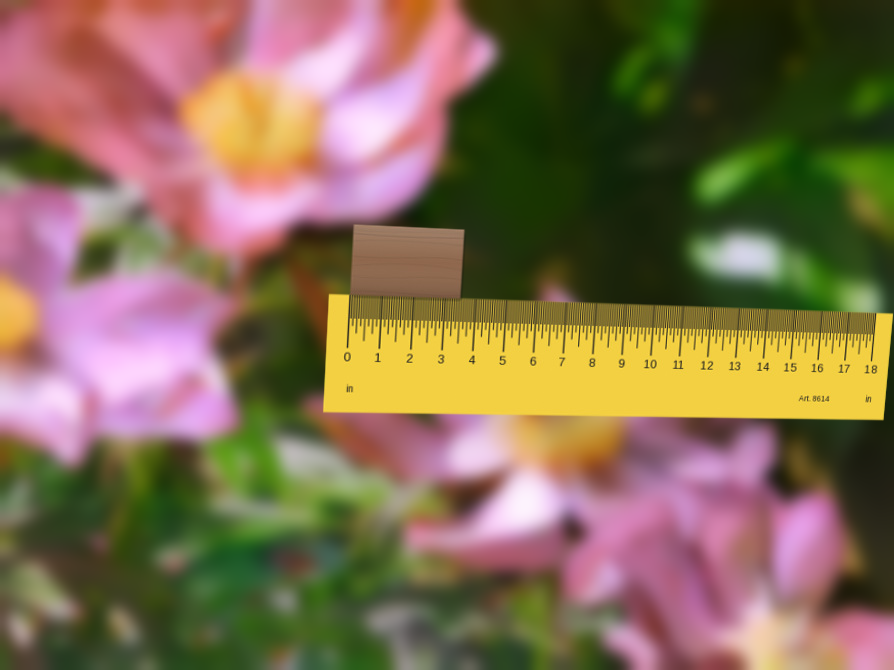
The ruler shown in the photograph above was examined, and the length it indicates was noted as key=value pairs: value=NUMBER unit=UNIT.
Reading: value=3.5 unit=in
